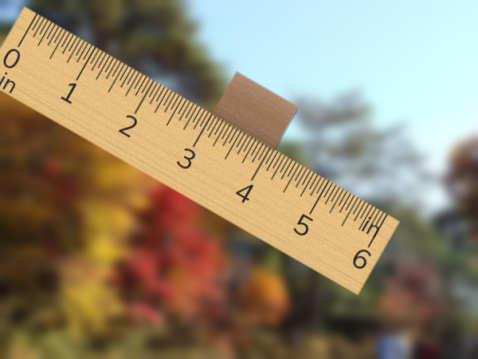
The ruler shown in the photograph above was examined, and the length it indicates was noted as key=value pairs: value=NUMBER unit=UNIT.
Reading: value=1.0625 unit=in
